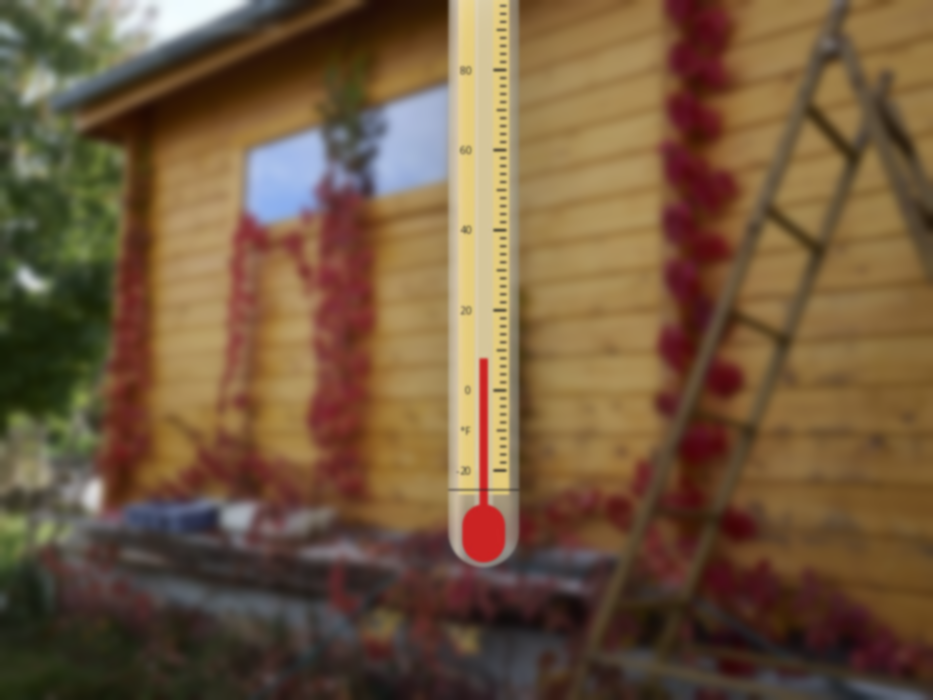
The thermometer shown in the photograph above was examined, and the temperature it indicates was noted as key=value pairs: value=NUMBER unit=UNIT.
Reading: value=8 unit=°F
